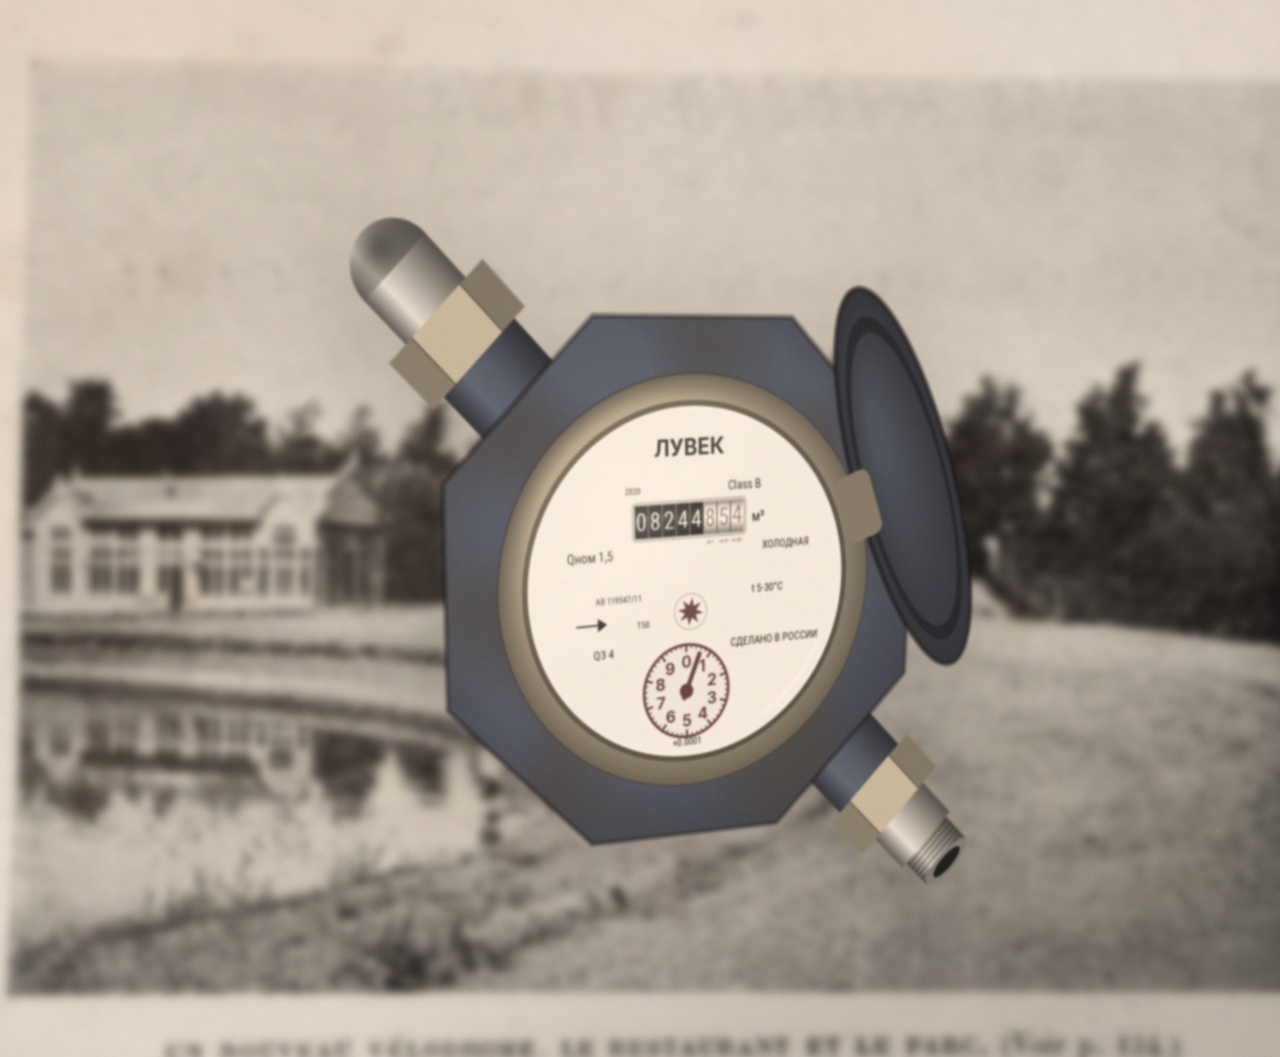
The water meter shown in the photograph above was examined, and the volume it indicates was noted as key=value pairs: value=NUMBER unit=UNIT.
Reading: value=8244.8540 unit=m³
